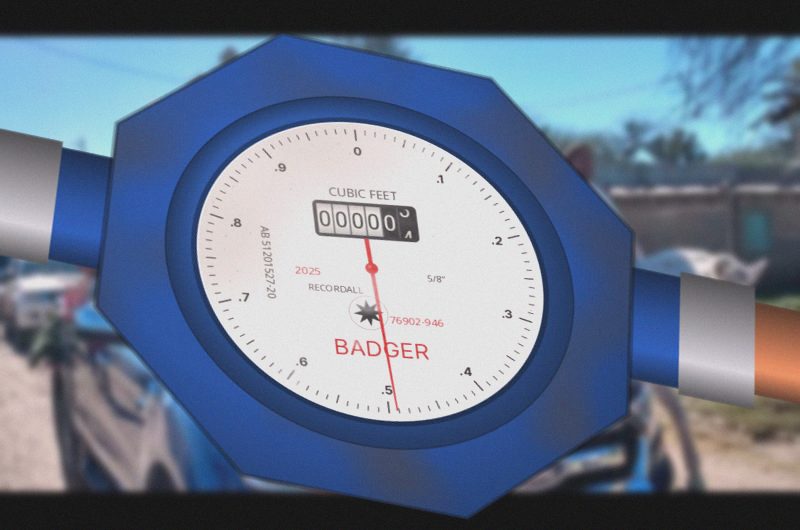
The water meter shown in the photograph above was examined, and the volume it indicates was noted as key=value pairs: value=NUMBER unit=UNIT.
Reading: value=3.49 unit=ft³
